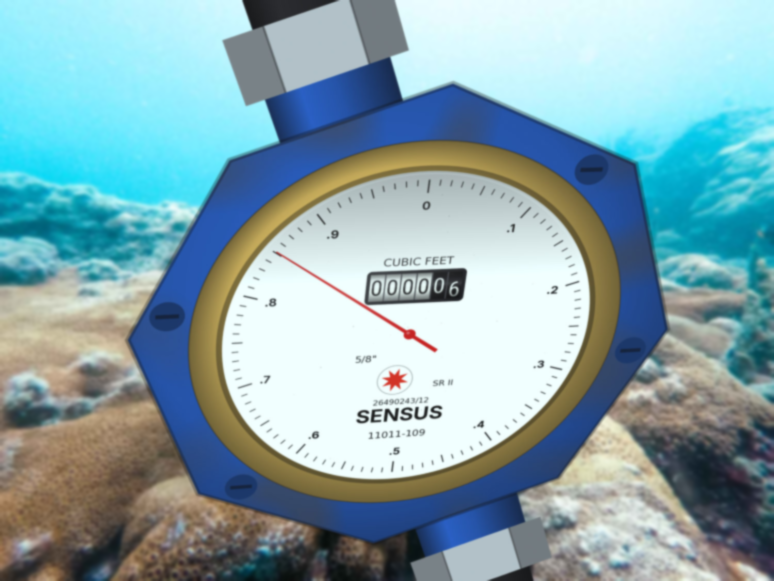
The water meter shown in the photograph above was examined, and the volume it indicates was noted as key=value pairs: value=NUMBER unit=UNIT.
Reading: value=5.85 unit=ft³
